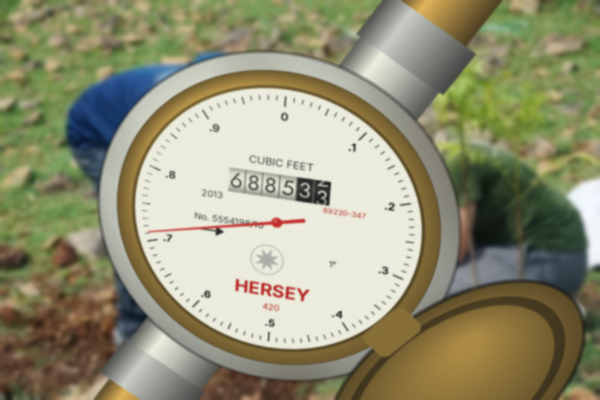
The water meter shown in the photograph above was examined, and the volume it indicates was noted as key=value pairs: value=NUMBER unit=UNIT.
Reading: value=688532.71 unit=ft³
